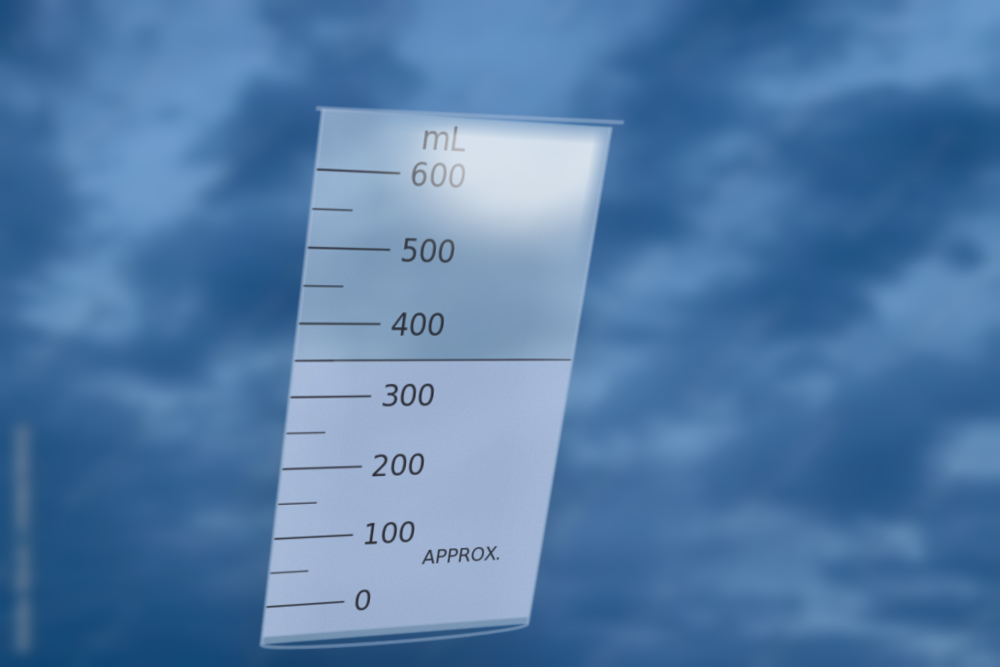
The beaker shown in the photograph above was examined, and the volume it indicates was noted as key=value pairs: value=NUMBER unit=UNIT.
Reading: value=350 unit=mL
